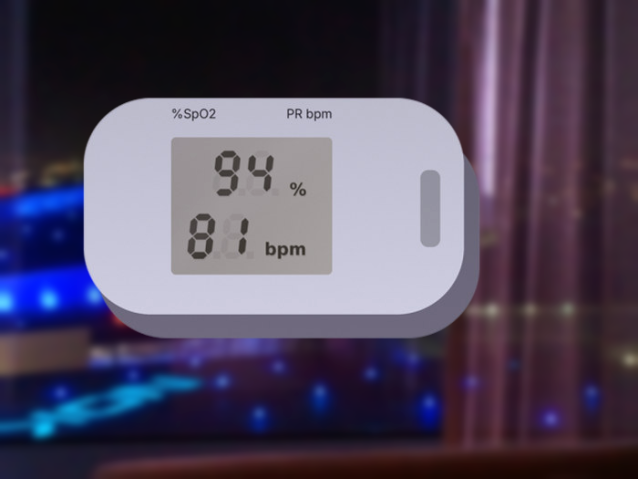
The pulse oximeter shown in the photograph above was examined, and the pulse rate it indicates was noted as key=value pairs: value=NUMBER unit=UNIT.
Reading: value=81 unit=bpm
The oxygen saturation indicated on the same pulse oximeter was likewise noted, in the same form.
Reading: value=94 unit=%
